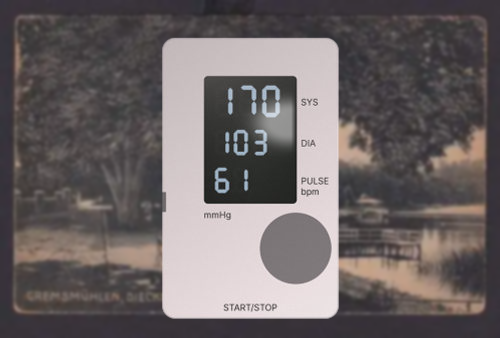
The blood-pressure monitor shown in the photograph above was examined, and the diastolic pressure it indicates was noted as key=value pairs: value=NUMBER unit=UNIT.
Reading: value=103 unit=mmHg
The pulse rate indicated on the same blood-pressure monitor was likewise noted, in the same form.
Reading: value=61 unit=bpm
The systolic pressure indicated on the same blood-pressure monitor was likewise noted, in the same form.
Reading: value=170 unit=mmHg
